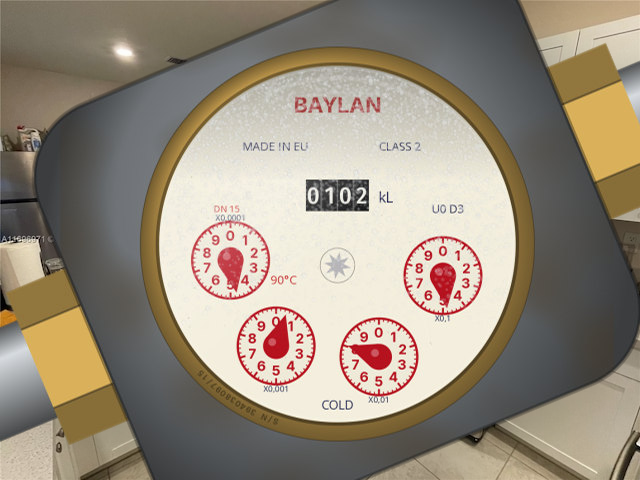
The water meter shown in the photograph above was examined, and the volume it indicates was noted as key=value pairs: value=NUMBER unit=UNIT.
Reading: value=102.4804 unit=kL
